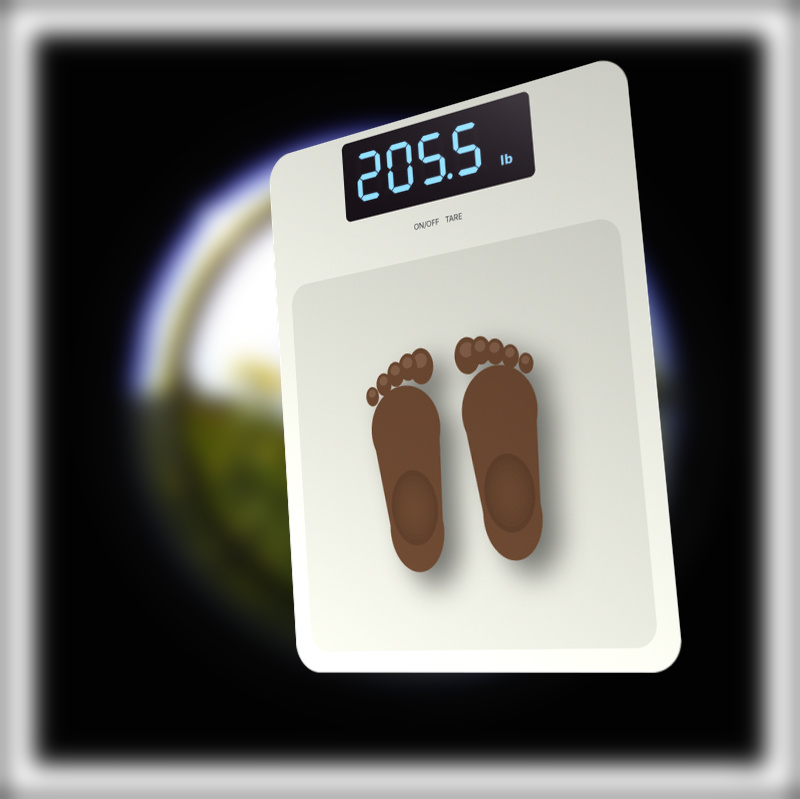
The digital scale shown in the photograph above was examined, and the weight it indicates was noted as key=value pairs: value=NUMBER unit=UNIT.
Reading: value=205.5 unit=lb
